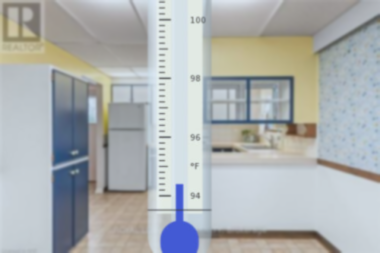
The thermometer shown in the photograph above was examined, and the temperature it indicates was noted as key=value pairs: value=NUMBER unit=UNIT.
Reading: value=94.4 unit=°F
